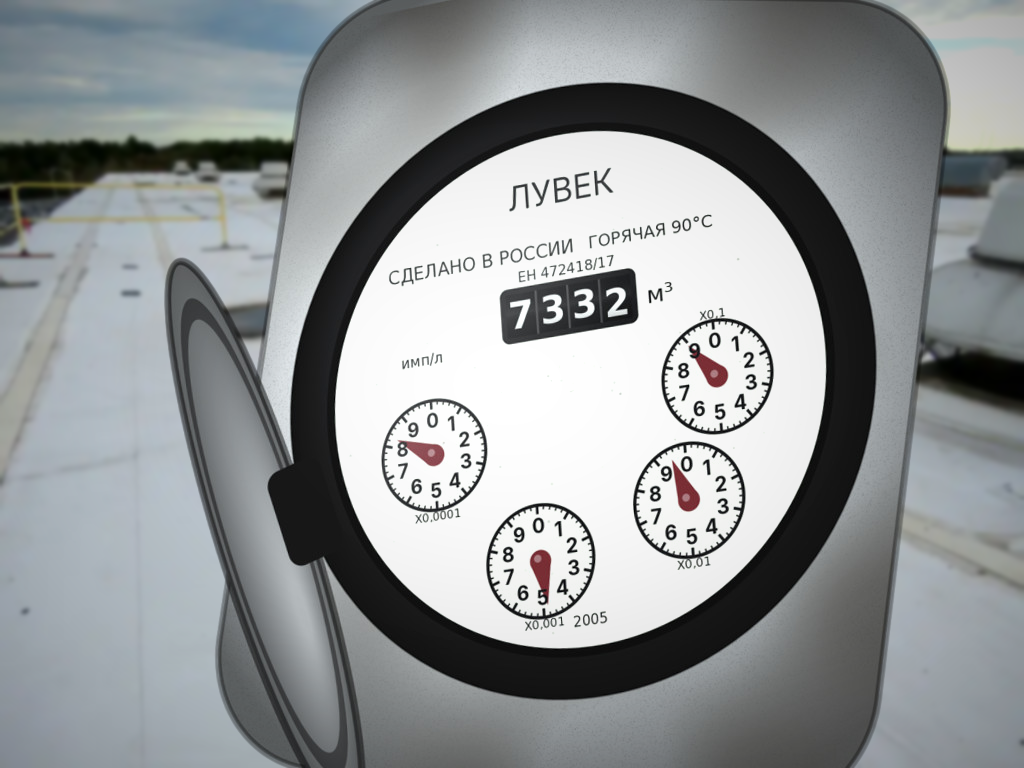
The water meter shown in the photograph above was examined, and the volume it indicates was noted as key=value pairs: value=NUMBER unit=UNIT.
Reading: value=7331.8948 unit=m³
